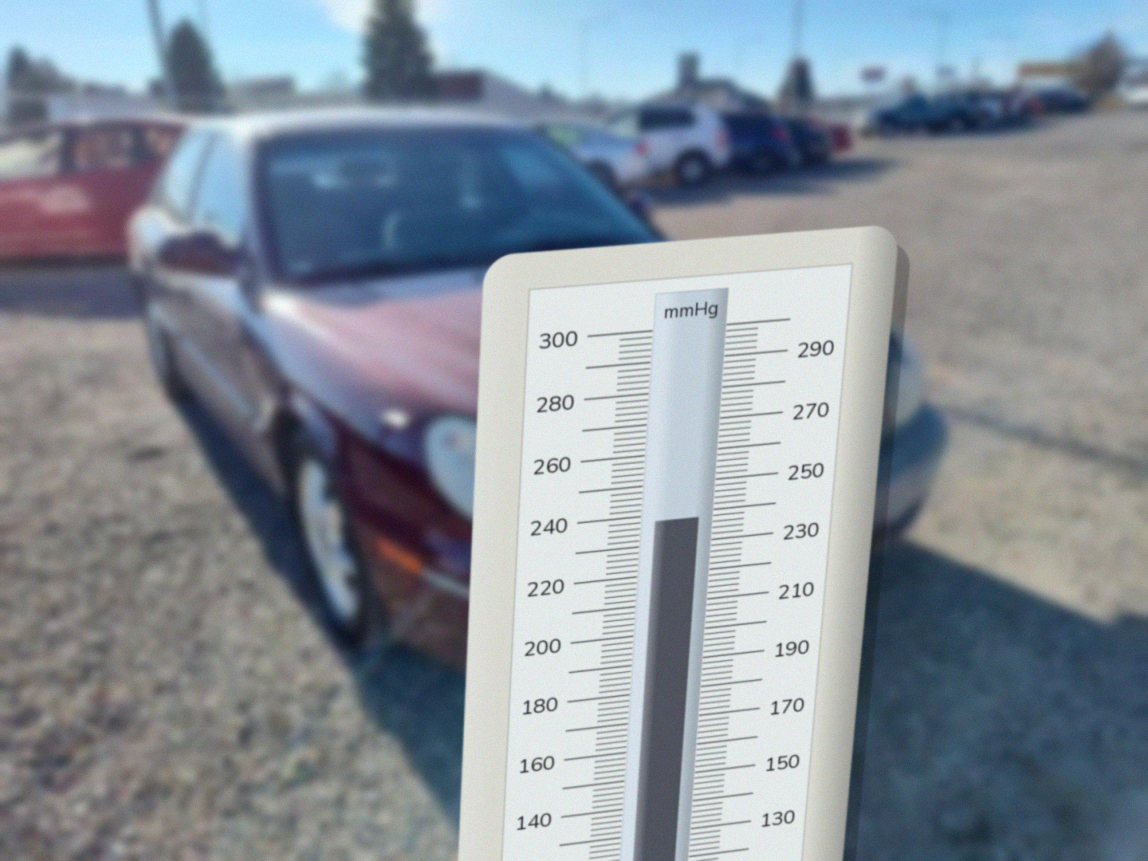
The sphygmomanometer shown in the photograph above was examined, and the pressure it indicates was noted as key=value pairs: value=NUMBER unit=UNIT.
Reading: value=238 unit=mmHg
